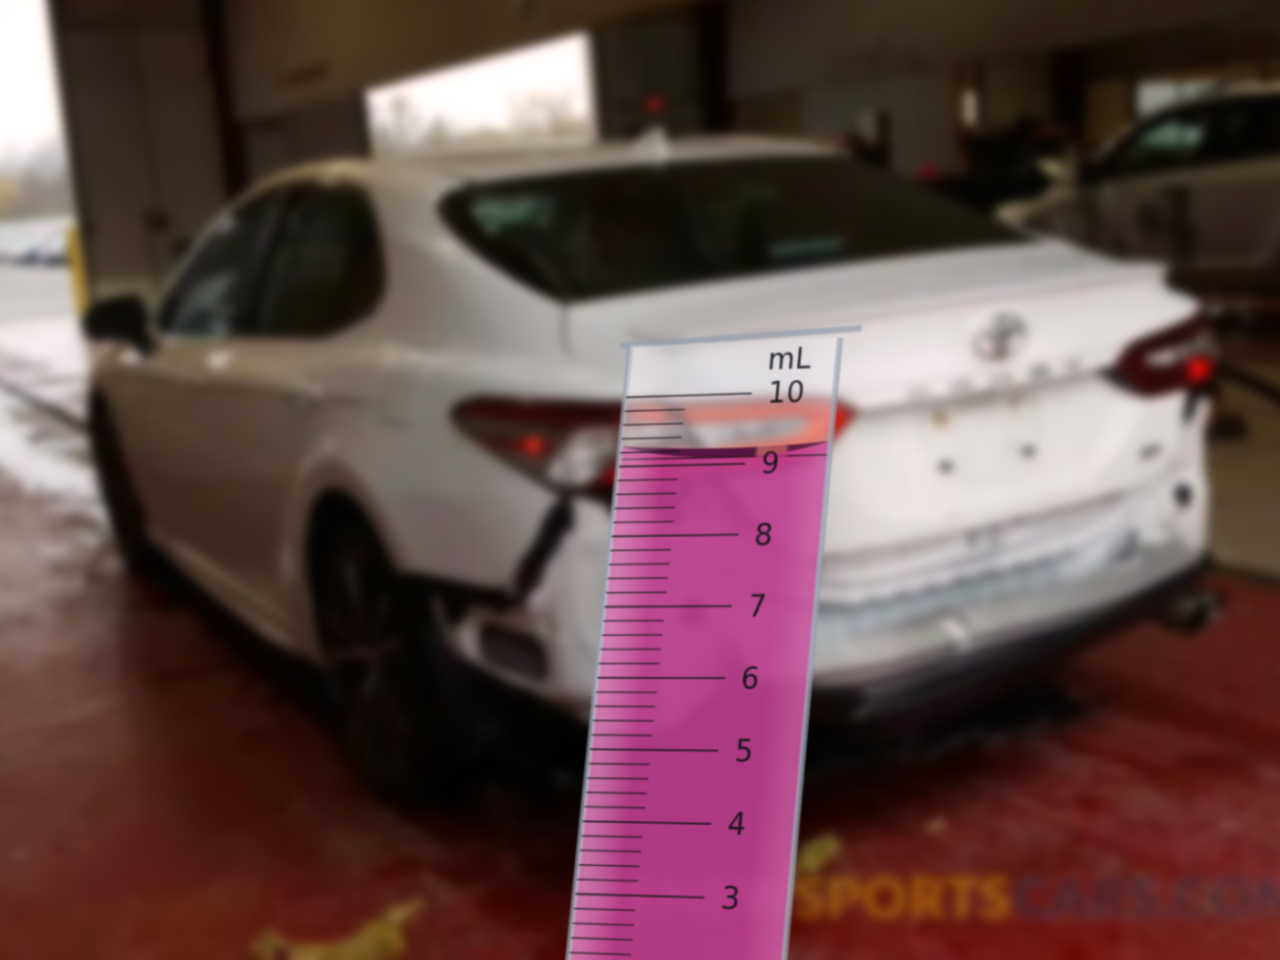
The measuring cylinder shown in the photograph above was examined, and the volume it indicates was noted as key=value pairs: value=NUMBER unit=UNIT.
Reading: value=9.1 unit=mL
